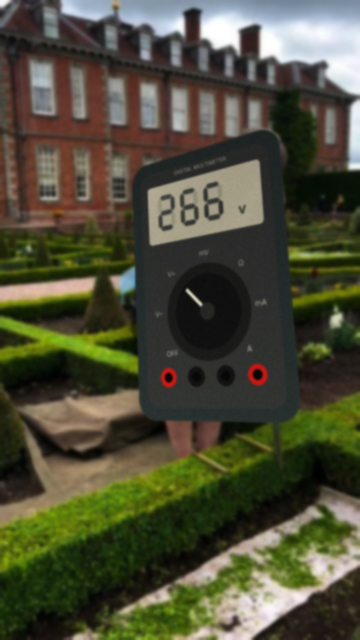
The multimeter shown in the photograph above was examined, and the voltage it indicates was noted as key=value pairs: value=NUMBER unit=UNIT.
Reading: value=266 unit=V
